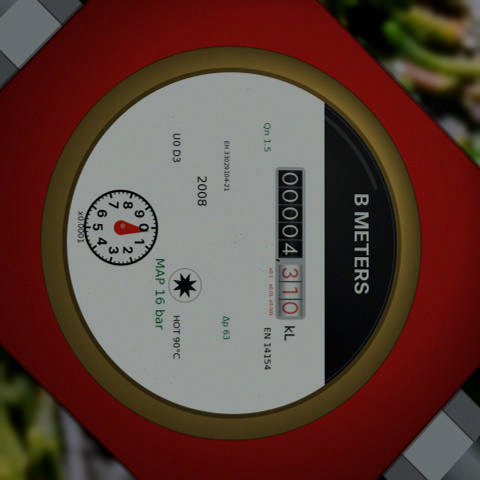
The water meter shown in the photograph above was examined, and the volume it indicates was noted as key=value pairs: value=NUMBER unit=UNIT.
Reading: value=4.3100 unit=kL
